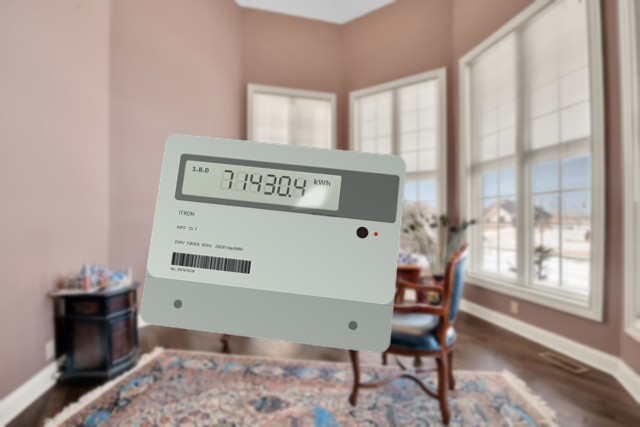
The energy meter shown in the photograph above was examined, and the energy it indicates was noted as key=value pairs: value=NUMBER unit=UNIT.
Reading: value=71430.4 unit=kWh
